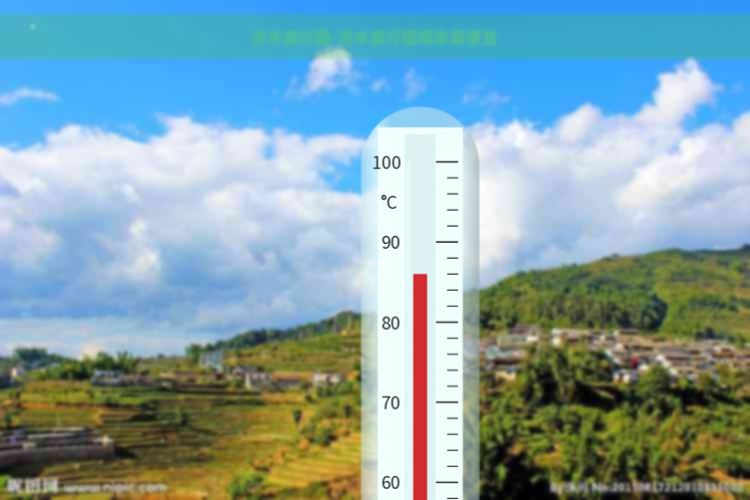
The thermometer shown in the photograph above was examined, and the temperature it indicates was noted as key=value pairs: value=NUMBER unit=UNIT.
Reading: value=86 unit=°C
